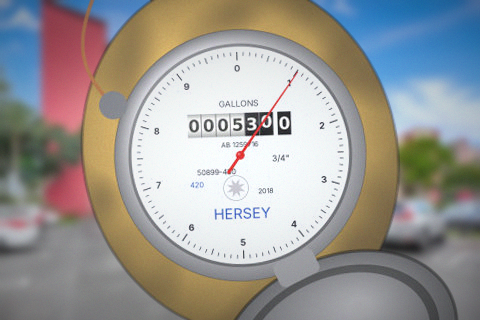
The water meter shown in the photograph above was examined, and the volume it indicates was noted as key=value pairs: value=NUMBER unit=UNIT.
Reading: value=5301.0 unit=gal
